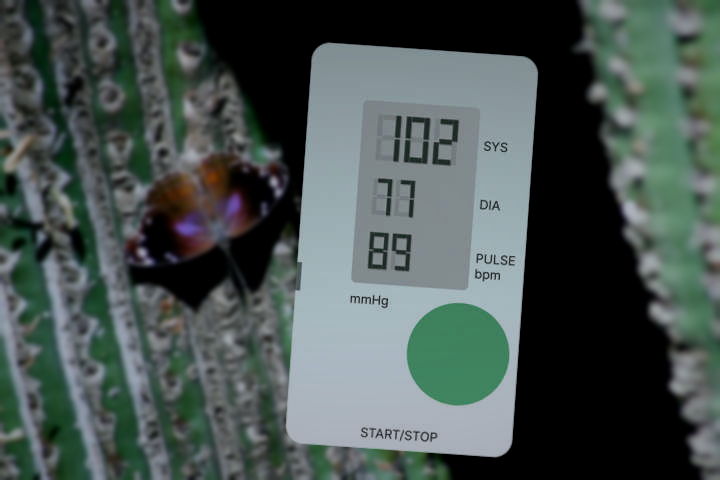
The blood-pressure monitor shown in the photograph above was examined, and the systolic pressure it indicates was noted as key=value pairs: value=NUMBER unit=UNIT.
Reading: value=102 unit=mmHg
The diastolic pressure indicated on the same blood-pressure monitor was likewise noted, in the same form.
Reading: value=77 unit=mmHg
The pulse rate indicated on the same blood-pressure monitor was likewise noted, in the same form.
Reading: value=89 unit=bpm
